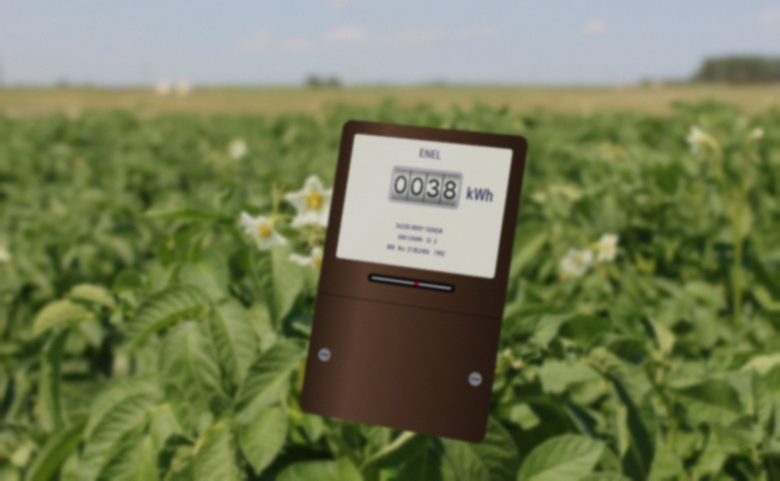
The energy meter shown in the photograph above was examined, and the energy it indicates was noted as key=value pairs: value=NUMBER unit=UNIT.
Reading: value=38 unit=kWh
